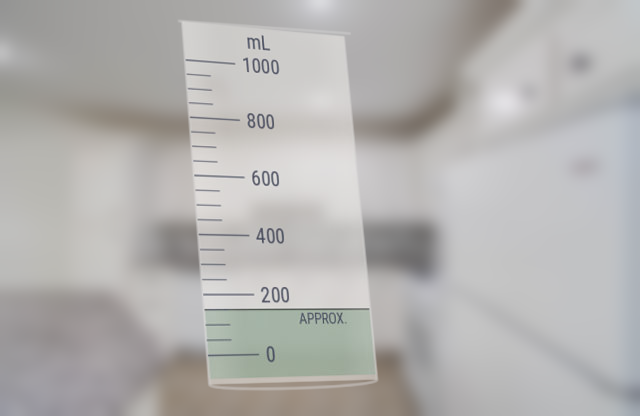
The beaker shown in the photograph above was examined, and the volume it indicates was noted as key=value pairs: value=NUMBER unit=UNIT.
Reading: value=150 unit=mL
